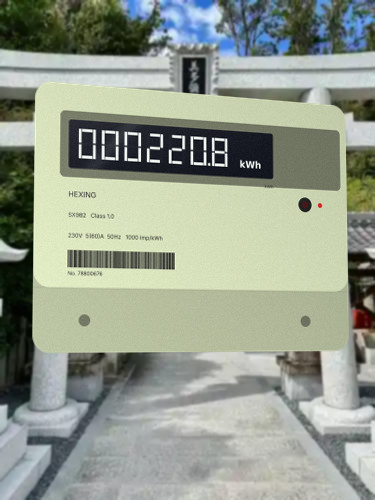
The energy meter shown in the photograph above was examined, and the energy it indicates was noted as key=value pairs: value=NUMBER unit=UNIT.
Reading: value=220.8 unit=kWh
